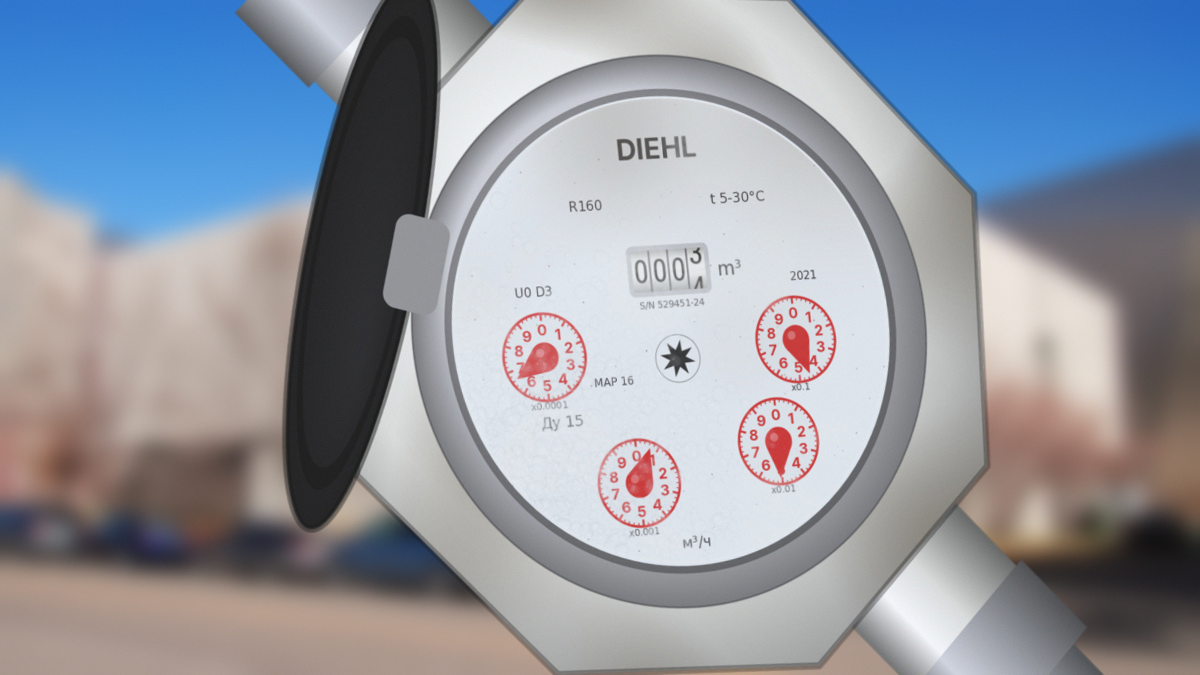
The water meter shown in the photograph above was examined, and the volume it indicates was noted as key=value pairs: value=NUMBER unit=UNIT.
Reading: value=3.4506 unit=m³
